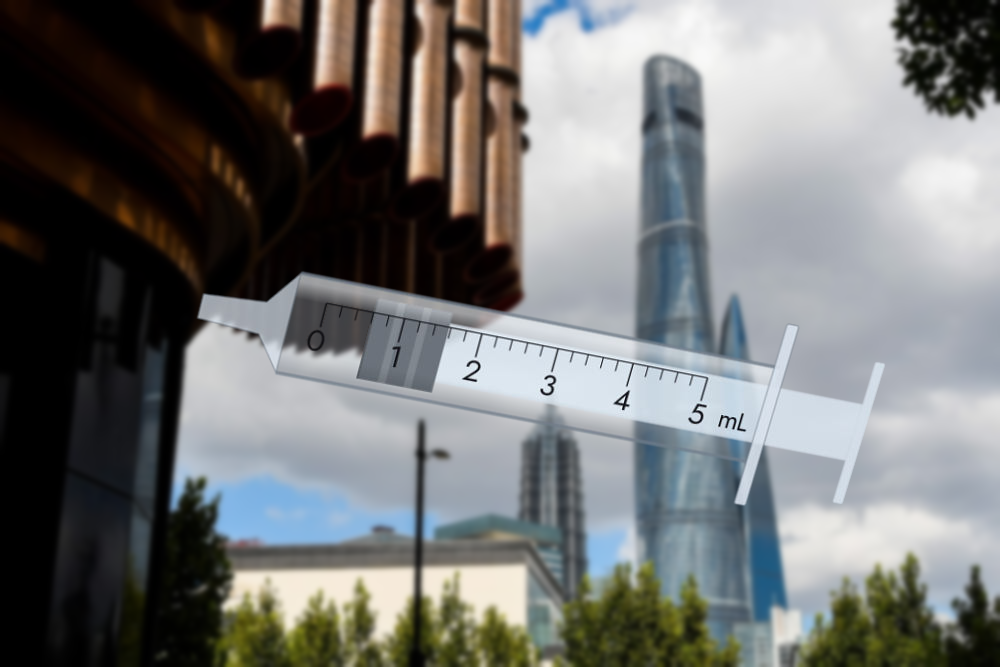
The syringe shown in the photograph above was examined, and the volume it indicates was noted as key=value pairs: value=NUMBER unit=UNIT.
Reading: value=0.6 unit=mL
